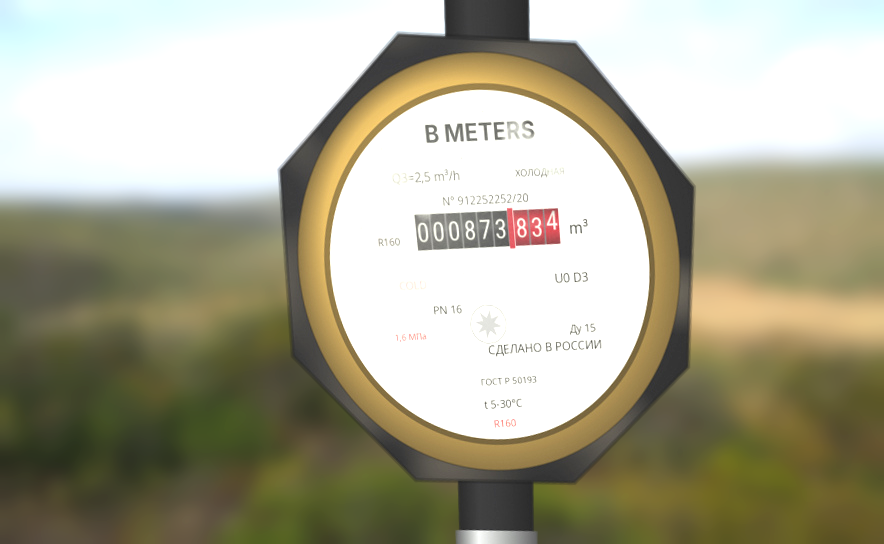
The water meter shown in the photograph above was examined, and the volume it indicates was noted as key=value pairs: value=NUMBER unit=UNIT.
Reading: value=873.834 unit=m³
